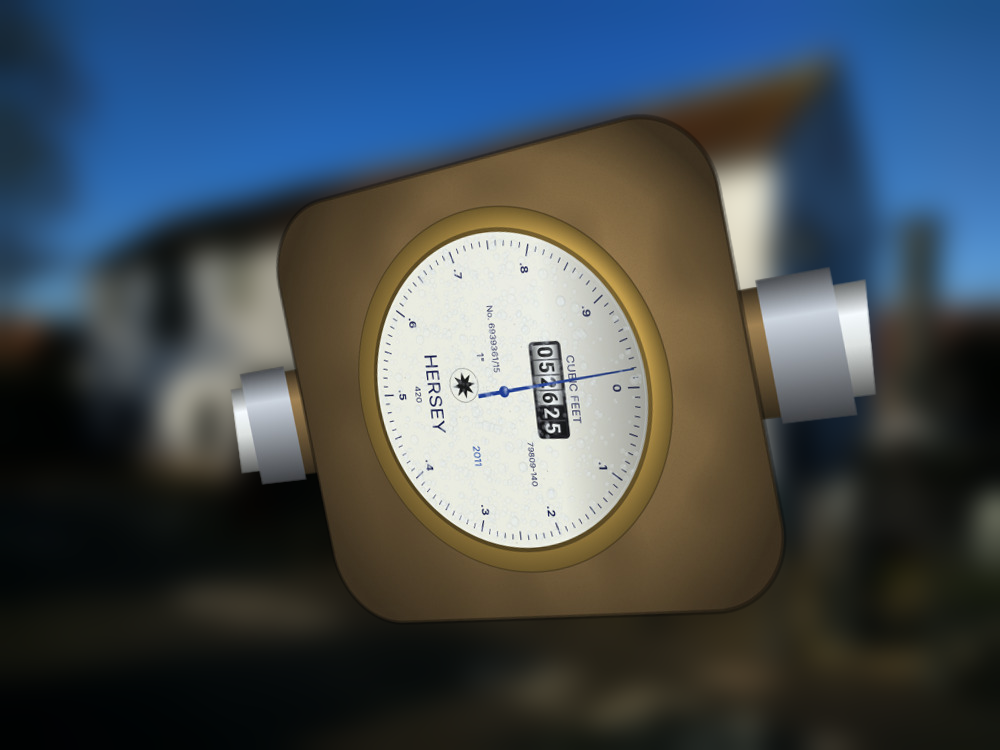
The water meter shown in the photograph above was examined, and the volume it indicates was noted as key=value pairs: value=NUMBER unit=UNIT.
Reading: value=52624.98 unit=ft³
